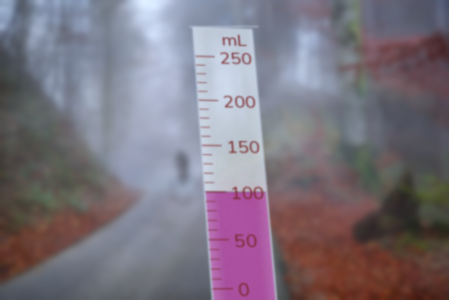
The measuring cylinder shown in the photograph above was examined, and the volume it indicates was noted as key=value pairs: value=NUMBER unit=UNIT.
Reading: value=100 unit=mL
